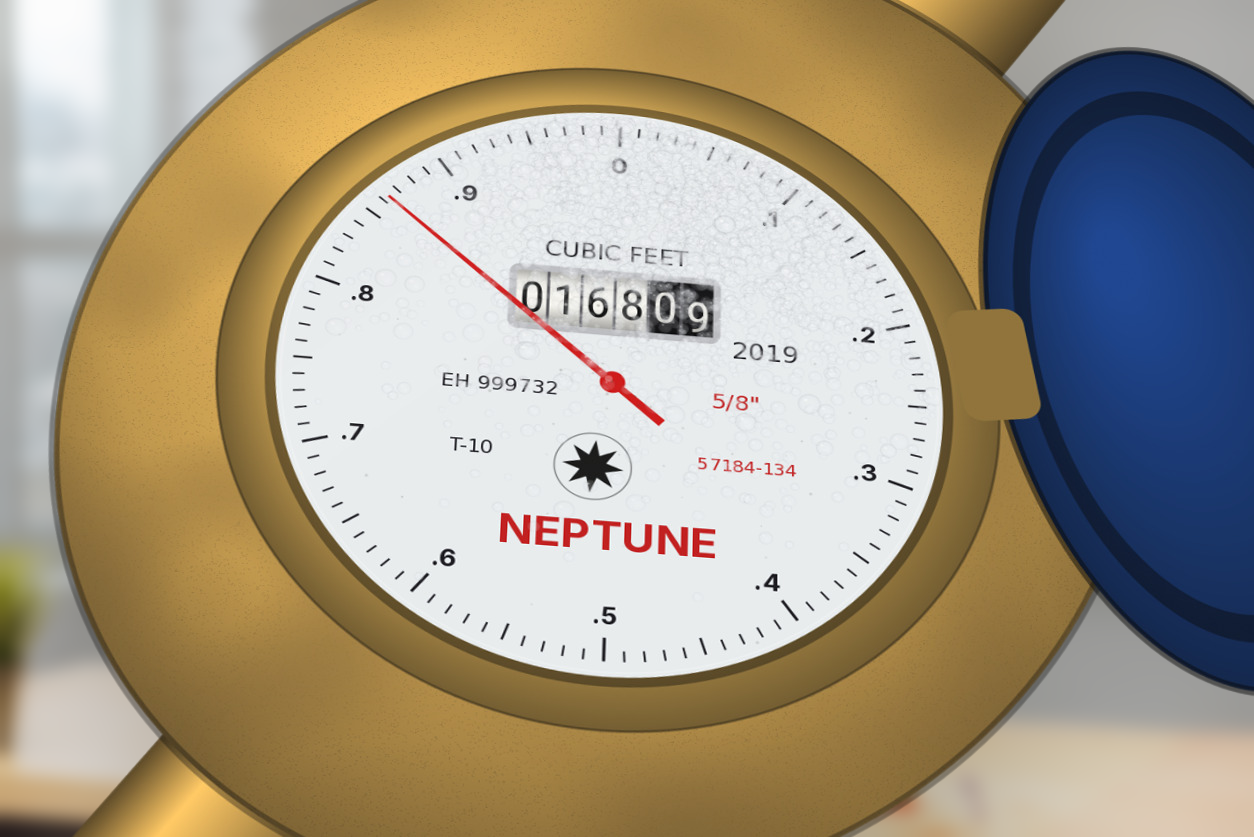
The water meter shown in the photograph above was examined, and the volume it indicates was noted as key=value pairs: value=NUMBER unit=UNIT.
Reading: value=16808.86 unit=ft³
